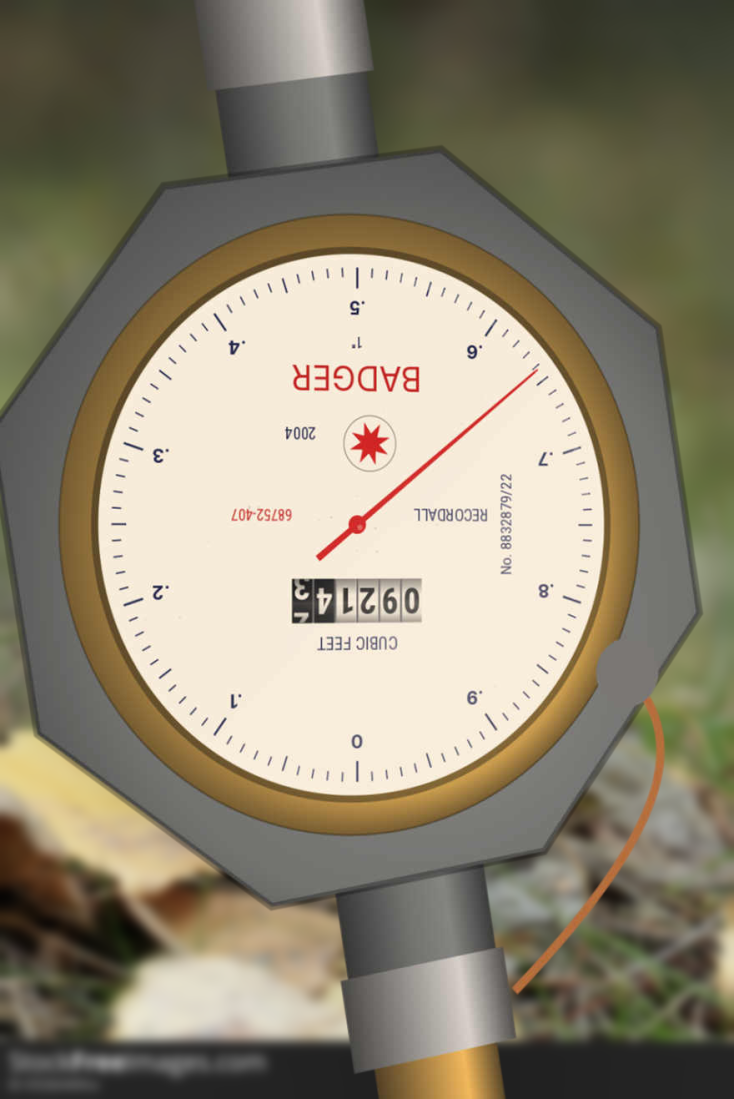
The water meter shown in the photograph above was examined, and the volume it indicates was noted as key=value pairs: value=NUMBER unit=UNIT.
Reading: value=92142.64 unit=ft³
